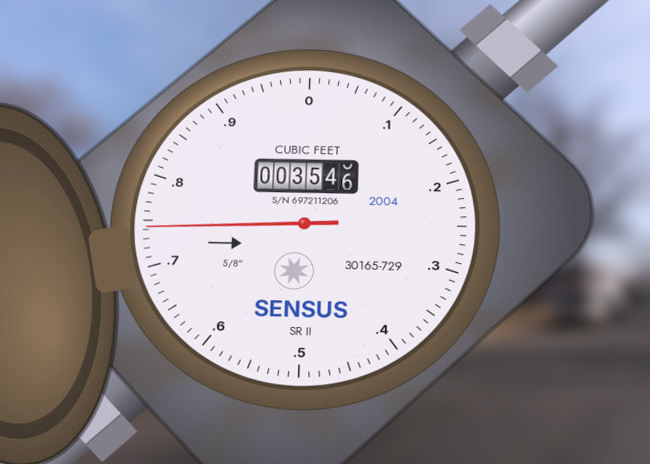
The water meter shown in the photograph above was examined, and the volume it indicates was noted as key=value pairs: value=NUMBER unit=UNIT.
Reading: value=3545.74 unit=ft³
